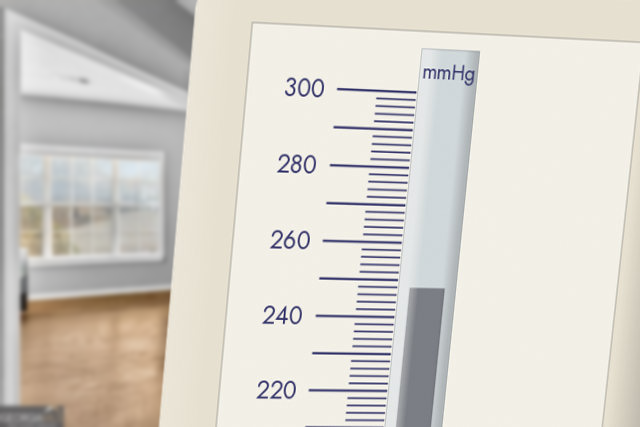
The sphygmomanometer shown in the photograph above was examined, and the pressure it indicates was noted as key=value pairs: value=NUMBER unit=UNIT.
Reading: value=248 unit=mmHg
